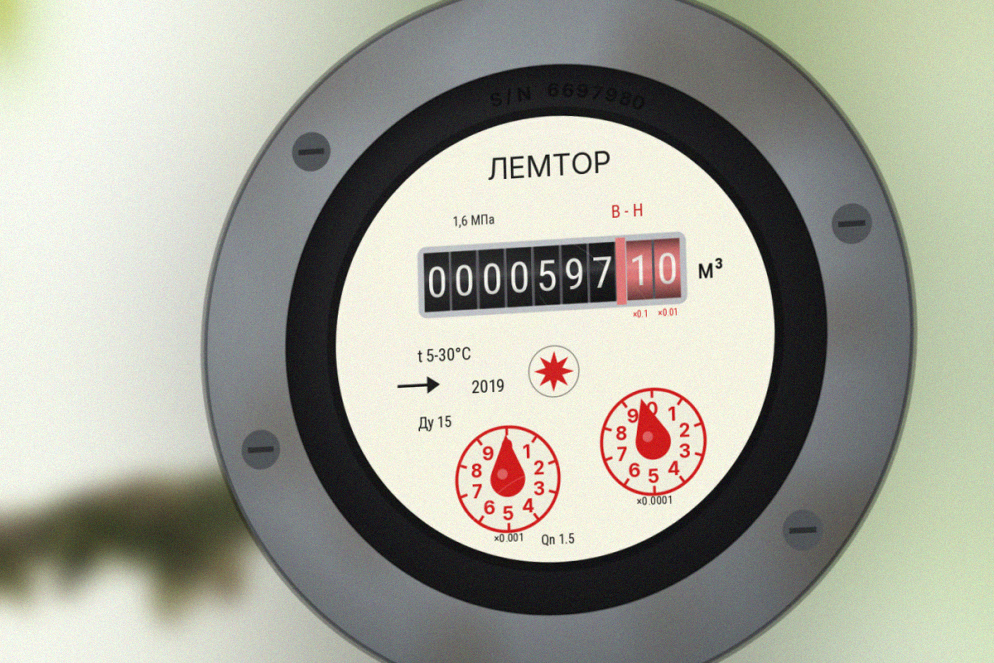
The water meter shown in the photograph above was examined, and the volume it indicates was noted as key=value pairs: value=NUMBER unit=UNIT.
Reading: value=597.0999 unit=m³
